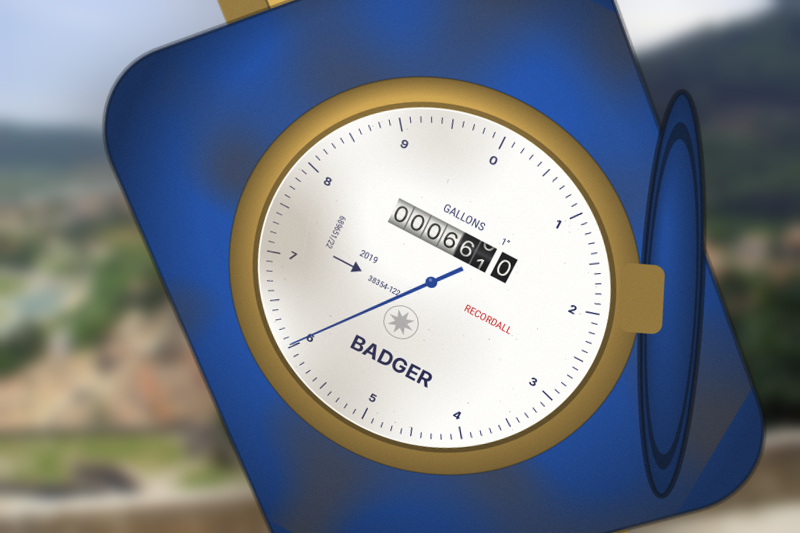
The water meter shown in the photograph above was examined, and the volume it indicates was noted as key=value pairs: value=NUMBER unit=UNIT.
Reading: value=6606.0 unit=gal
